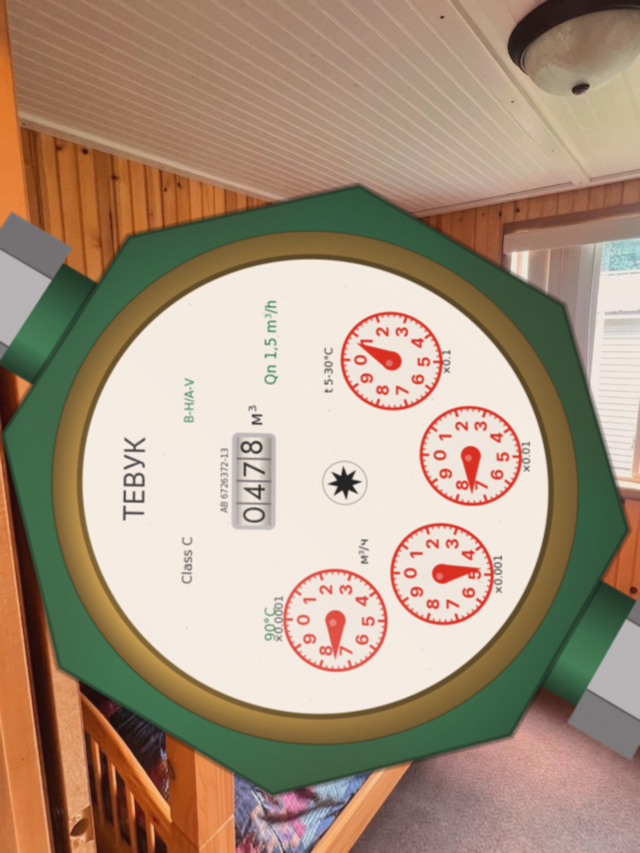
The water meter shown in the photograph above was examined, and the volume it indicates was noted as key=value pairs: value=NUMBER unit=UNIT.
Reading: value=478.0747 unit=m³
